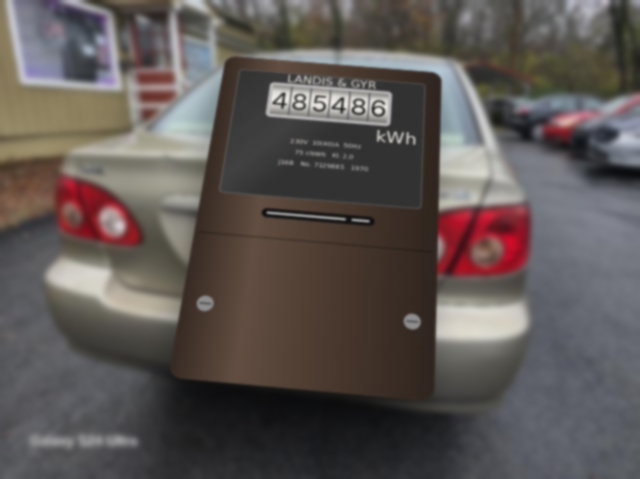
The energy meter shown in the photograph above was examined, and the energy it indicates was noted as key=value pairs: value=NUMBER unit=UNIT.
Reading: value=485486 unit=kWh
